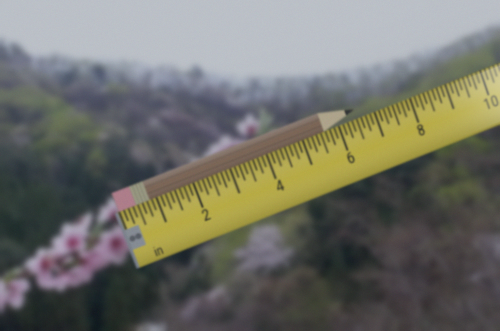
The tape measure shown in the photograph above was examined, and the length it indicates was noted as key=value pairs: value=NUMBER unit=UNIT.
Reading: value=6.5 unit=in
